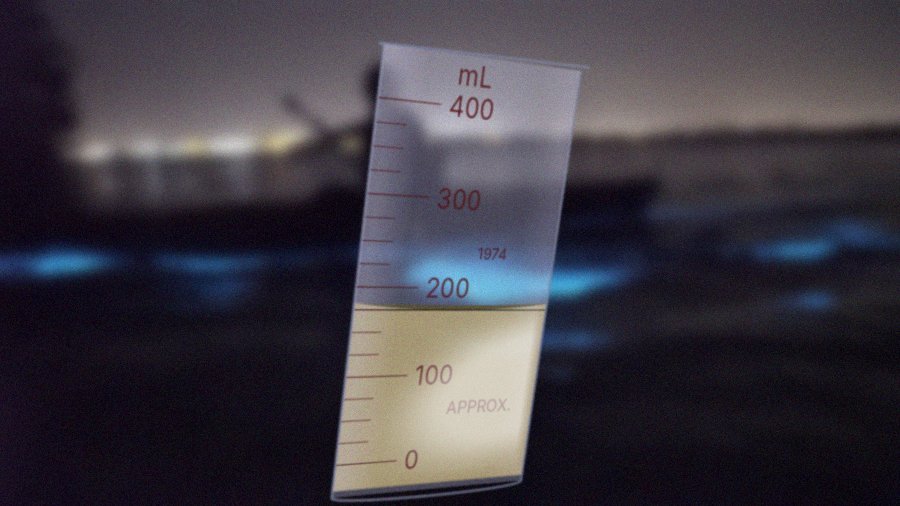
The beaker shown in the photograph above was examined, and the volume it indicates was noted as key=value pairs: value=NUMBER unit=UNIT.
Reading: value=175 unit=mL
